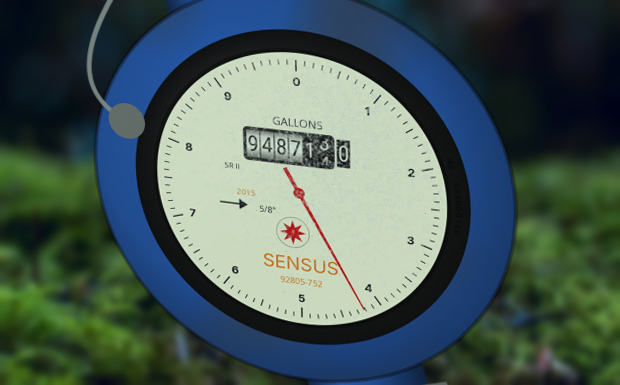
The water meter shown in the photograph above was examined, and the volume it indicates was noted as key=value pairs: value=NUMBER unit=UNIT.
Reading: value=9487134.2 unit=gal
